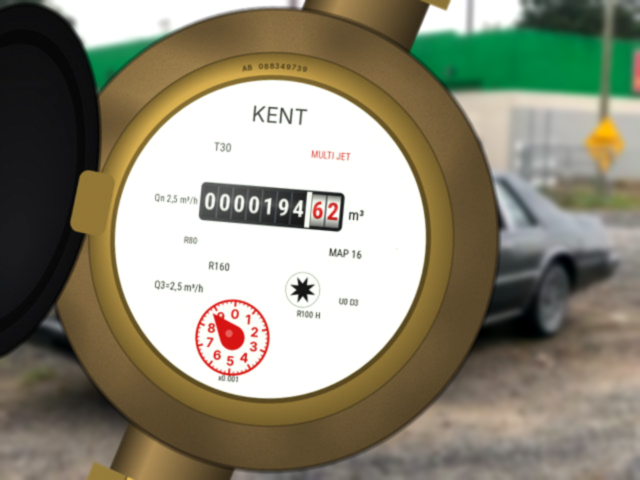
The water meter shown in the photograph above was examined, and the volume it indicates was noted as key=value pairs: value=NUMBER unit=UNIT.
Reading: value=194.628 unit=m³
